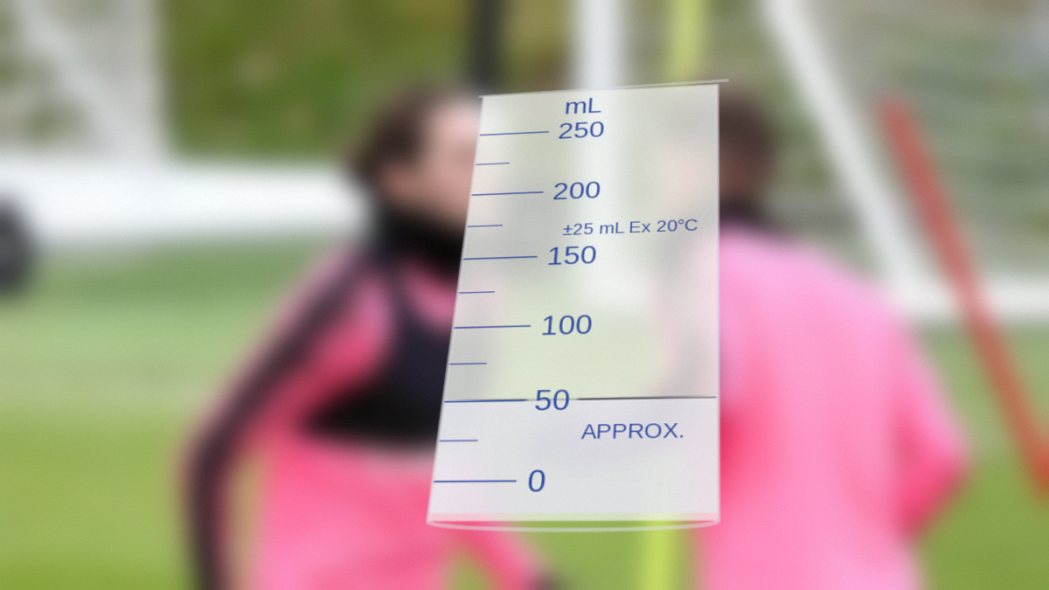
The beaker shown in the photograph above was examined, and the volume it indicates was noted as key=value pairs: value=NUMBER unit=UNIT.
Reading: value=50 unit=mL
